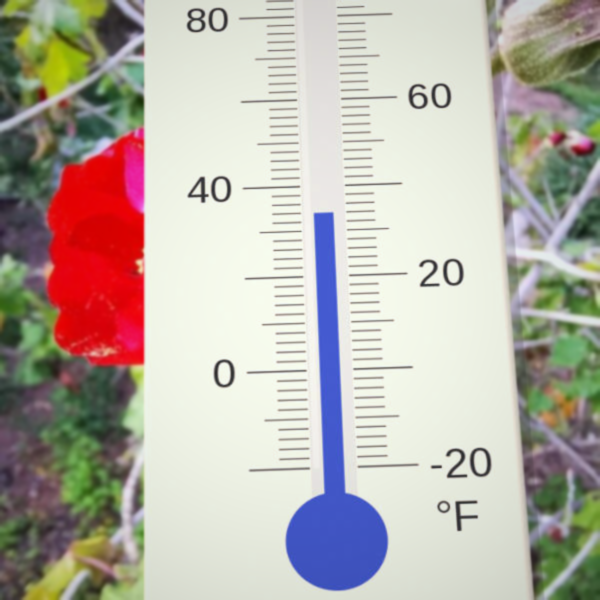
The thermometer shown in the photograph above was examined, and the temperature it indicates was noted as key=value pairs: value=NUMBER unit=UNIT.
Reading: value=34 unit=°F
